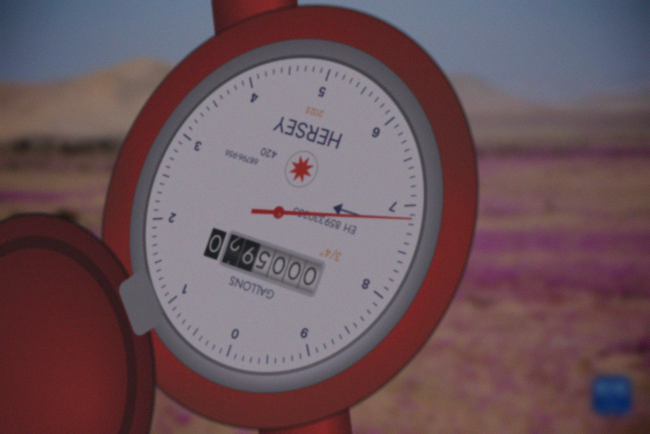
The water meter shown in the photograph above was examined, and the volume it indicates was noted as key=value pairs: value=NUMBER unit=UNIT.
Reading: value=5917.1 unit=gal
